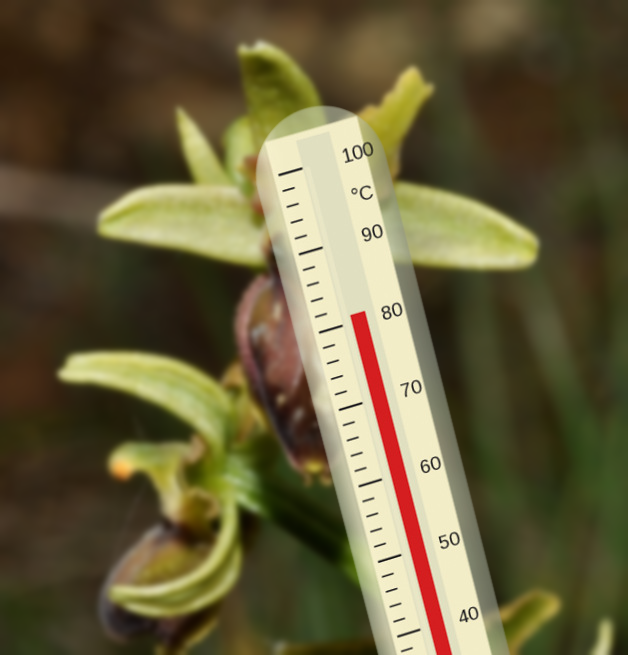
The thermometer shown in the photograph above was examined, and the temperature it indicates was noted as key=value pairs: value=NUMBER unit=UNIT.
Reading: value=81 unit=°C
